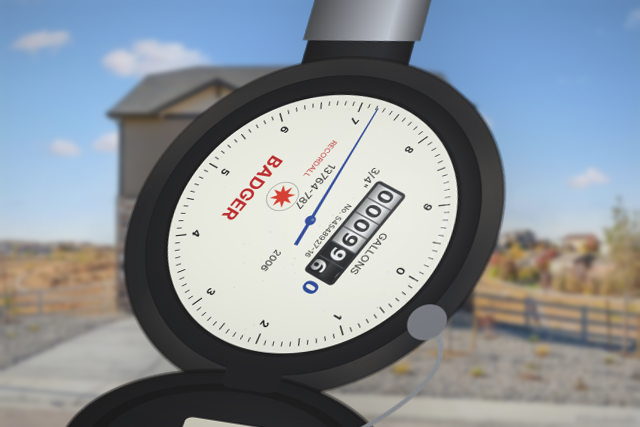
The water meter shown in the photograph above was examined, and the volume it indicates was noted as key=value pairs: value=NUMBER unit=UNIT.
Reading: value=9957.2 unit=gal
